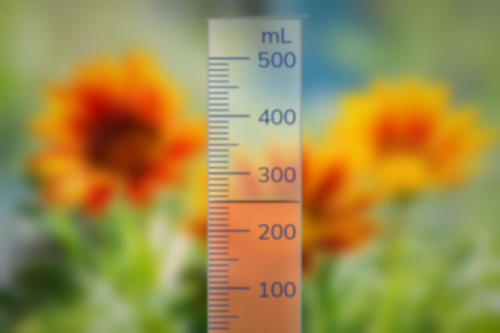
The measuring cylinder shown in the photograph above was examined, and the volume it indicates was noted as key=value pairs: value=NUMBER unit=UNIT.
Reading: value=250 unit=mL
